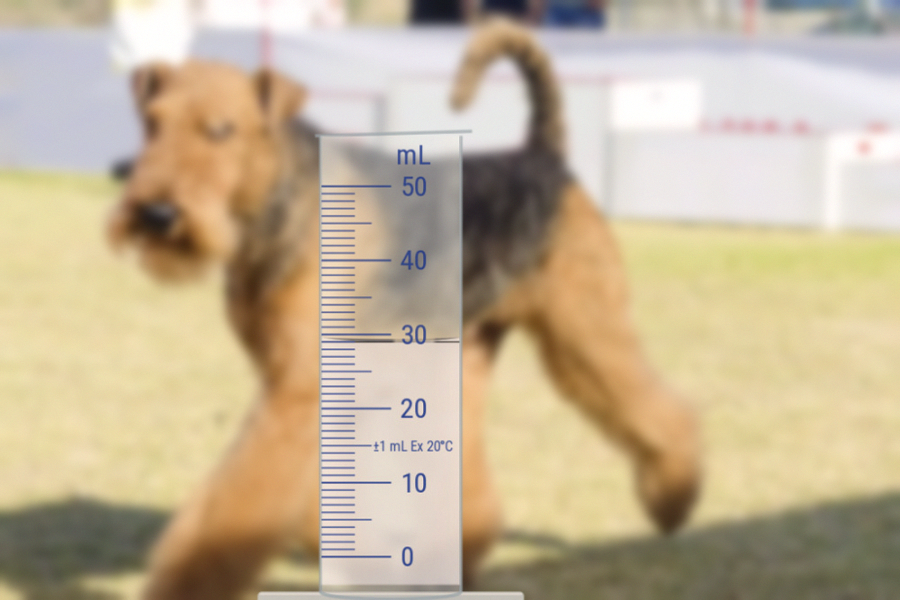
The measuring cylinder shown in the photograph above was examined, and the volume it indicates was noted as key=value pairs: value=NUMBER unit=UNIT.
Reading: value=29 unit=mL
